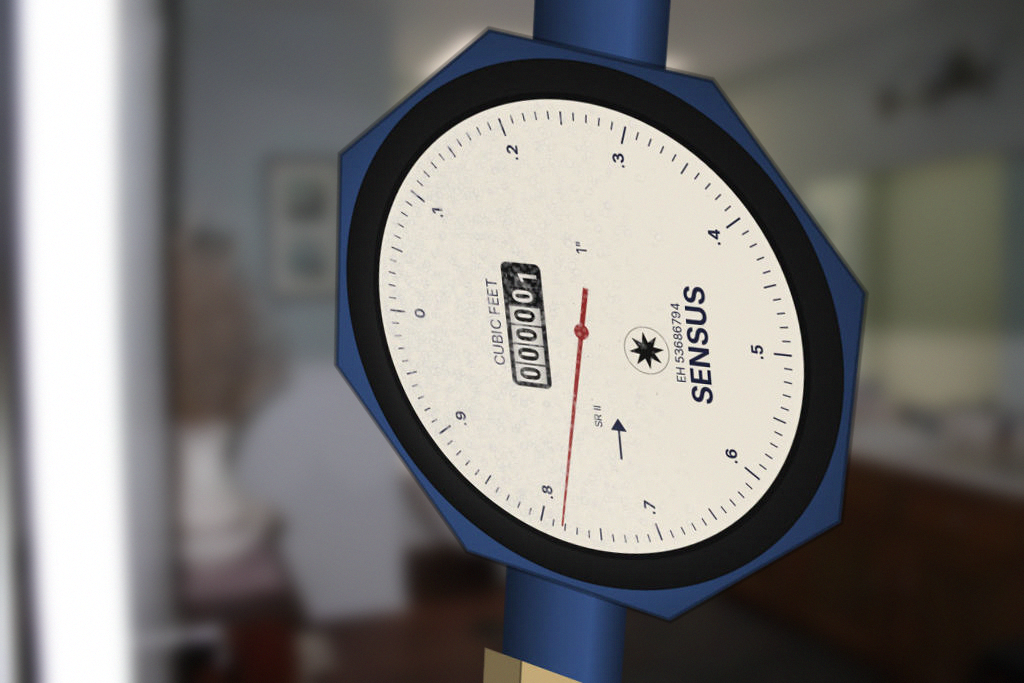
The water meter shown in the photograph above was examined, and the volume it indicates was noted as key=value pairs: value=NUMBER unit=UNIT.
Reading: value=0.78 unit=ft³
